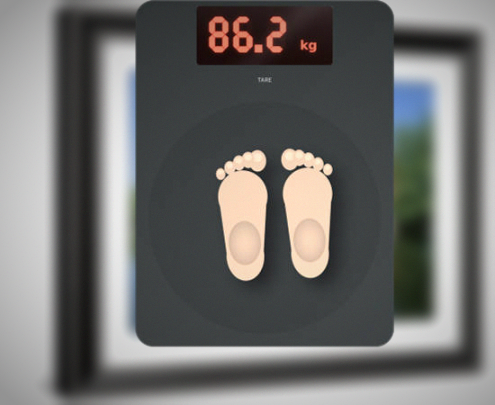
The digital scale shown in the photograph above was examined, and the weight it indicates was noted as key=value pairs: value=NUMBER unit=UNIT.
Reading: value=86.2 unit=kg
